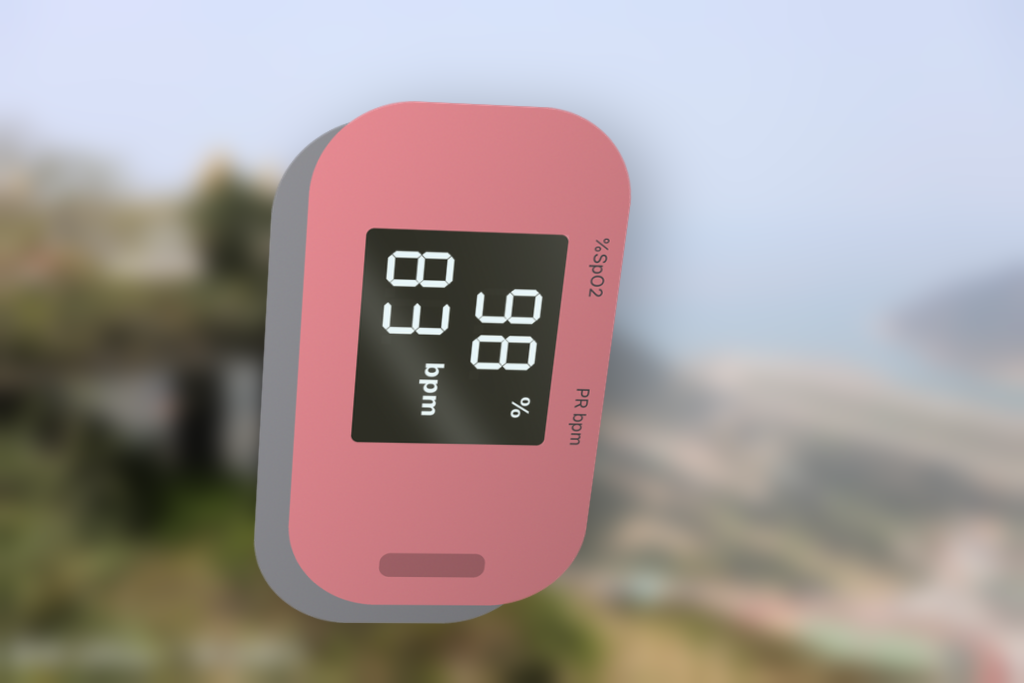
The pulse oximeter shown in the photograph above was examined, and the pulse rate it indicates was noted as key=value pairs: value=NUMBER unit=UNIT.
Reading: value=83 unit=bpm
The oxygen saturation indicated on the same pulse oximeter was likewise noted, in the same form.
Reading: value=98 unit=%
